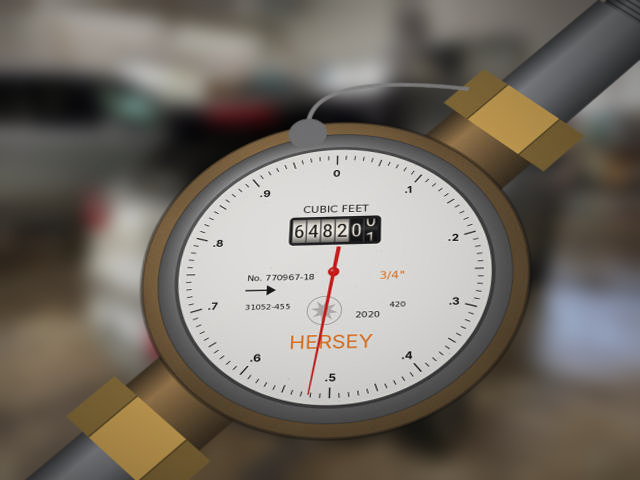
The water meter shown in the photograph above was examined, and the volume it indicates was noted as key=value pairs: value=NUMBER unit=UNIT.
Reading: value=648200.52 unit=ft³
